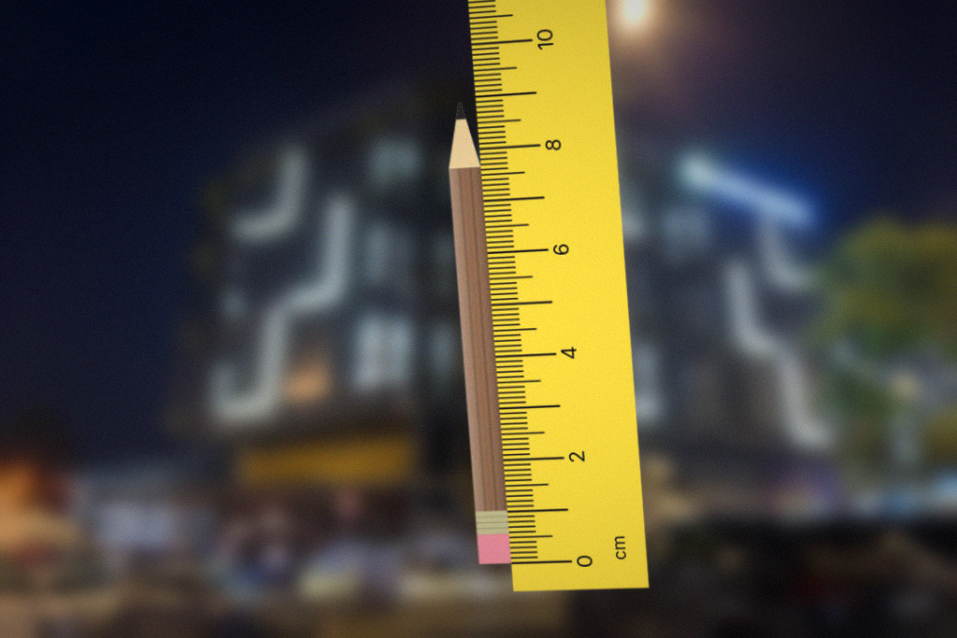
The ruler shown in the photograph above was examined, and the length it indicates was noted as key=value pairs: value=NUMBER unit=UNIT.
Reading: value=8.9 unit=cm
